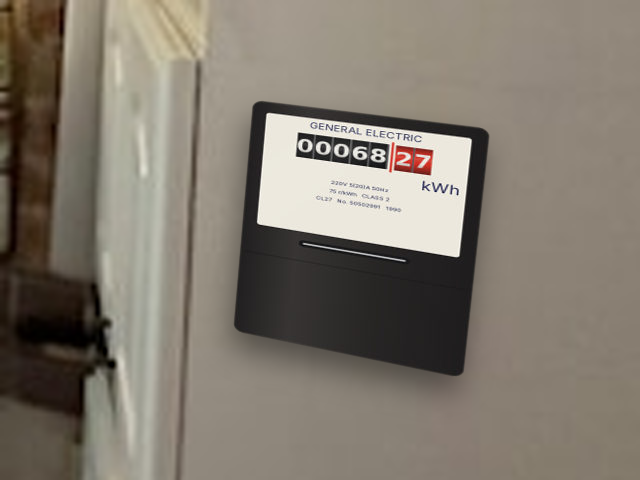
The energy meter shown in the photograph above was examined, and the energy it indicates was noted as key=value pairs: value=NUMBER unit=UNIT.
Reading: value=68.27 unit=kWh
